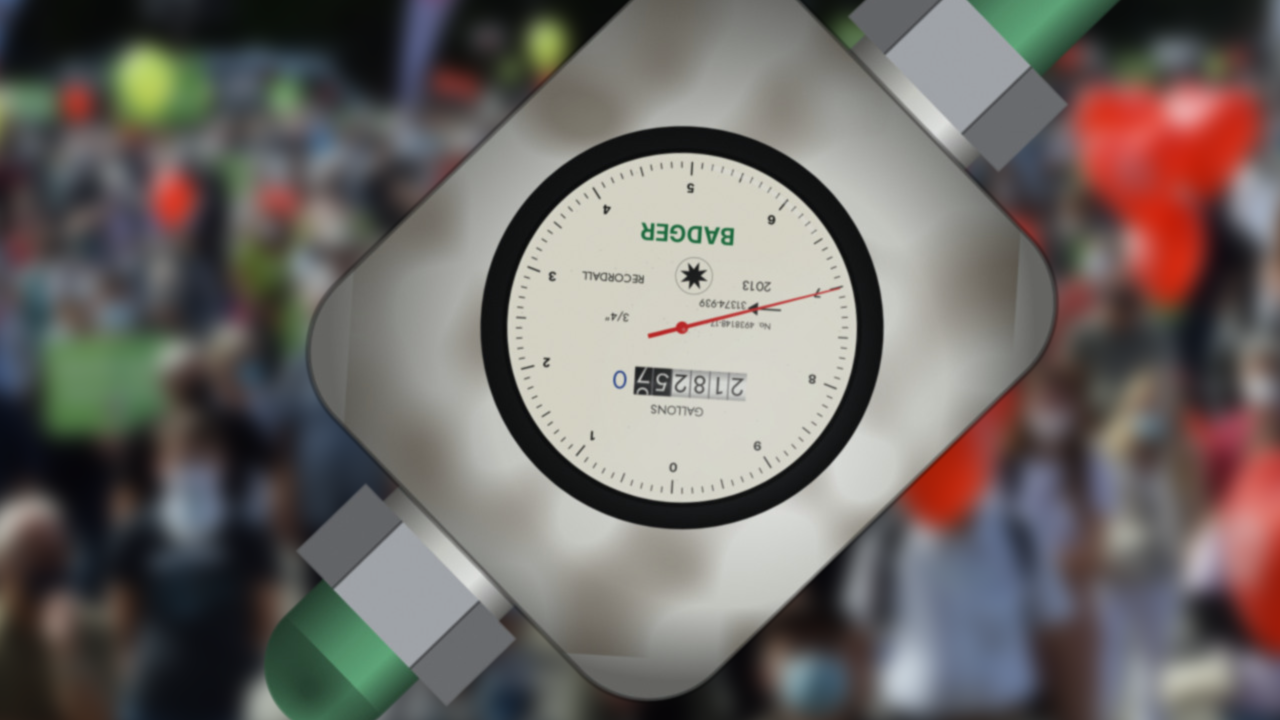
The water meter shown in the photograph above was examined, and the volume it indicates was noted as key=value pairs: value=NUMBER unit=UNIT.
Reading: value=2182567.0 unit=gal
